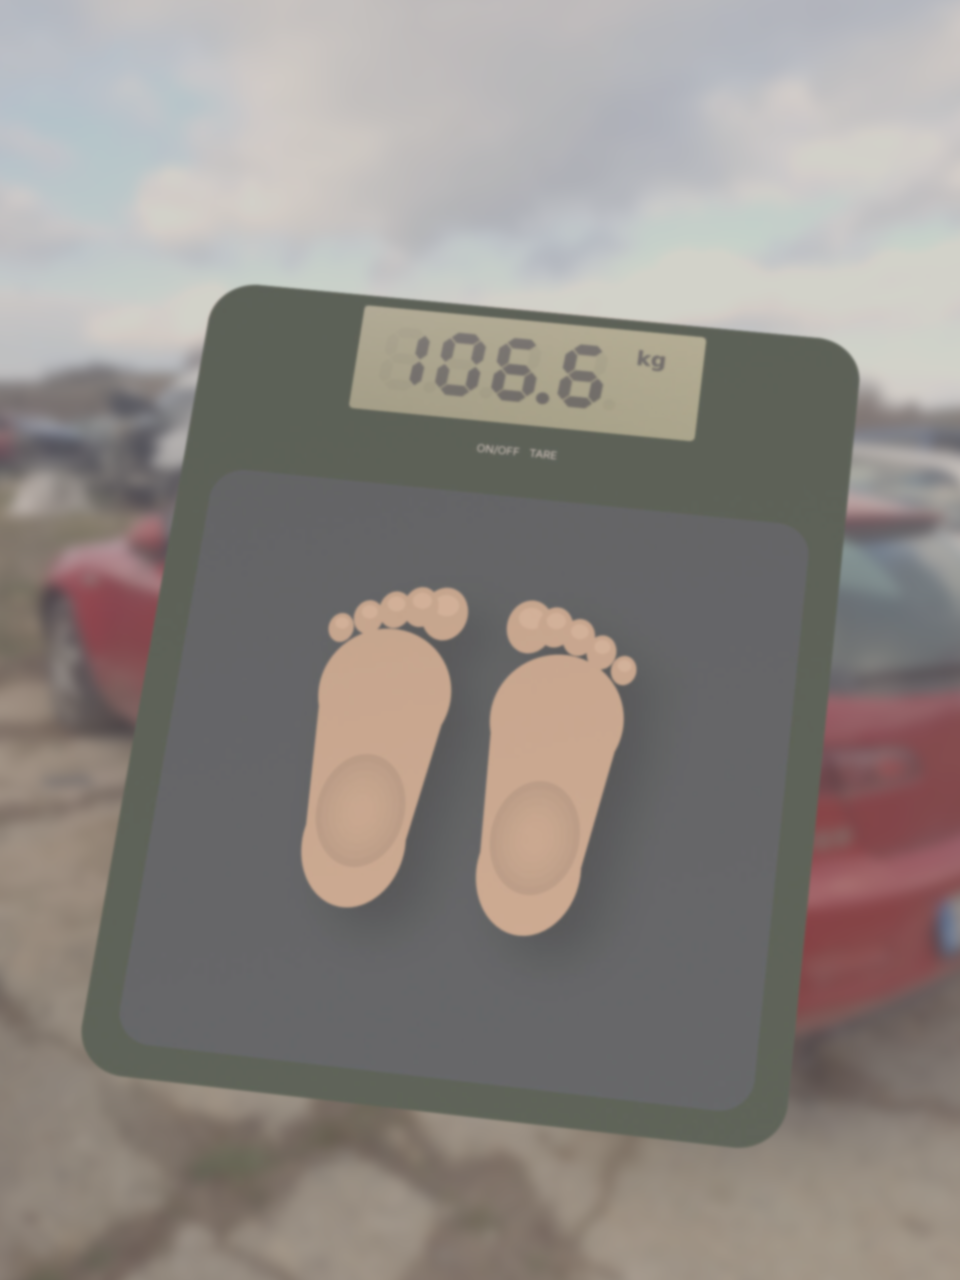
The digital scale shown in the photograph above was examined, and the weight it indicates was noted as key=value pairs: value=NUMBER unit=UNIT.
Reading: value=106.6 unit=kg
